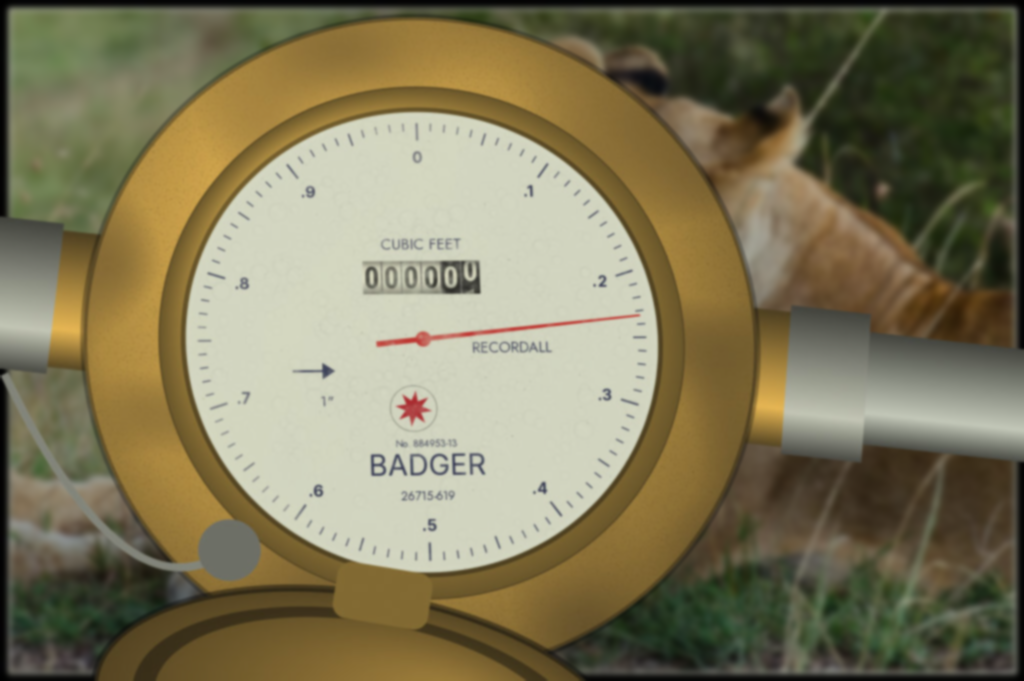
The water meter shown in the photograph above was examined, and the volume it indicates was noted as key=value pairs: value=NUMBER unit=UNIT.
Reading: value=0.23 unit=ft³
